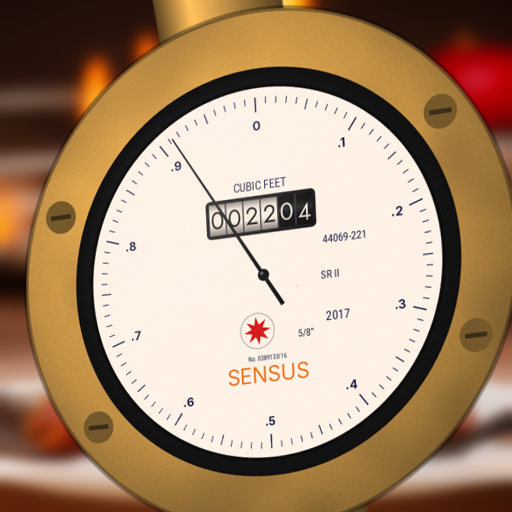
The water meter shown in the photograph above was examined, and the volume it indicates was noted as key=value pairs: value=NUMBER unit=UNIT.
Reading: value=2203.91 unit=ft³
